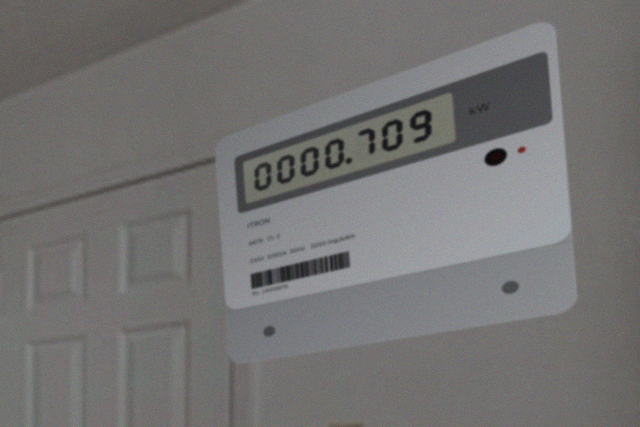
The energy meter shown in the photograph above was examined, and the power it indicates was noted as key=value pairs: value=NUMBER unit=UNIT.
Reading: value=0.709 unit=kW
